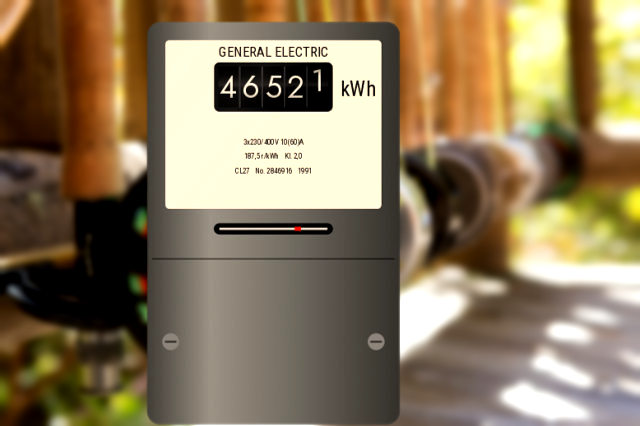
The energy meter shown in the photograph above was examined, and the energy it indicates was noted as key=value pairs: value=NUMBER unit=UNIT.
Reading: value=46521 unit=kWh
